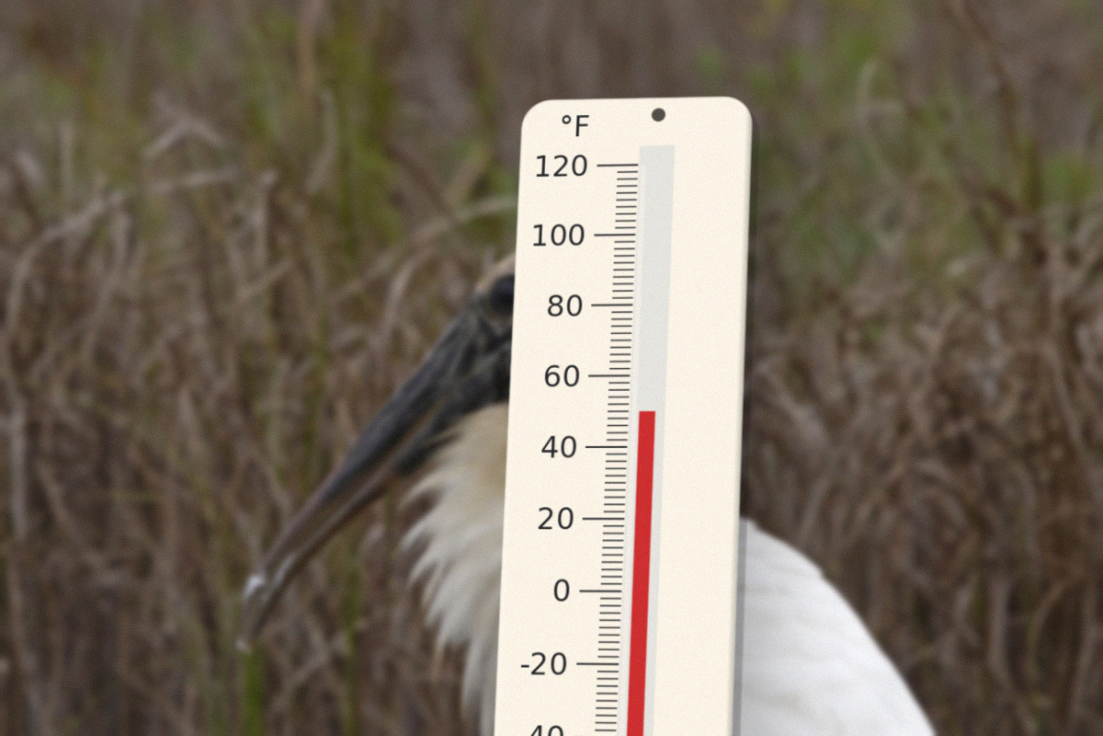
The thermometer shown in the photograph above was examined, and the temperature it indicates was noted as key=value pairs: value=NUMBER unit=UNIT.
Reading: value=50 unit=°F
